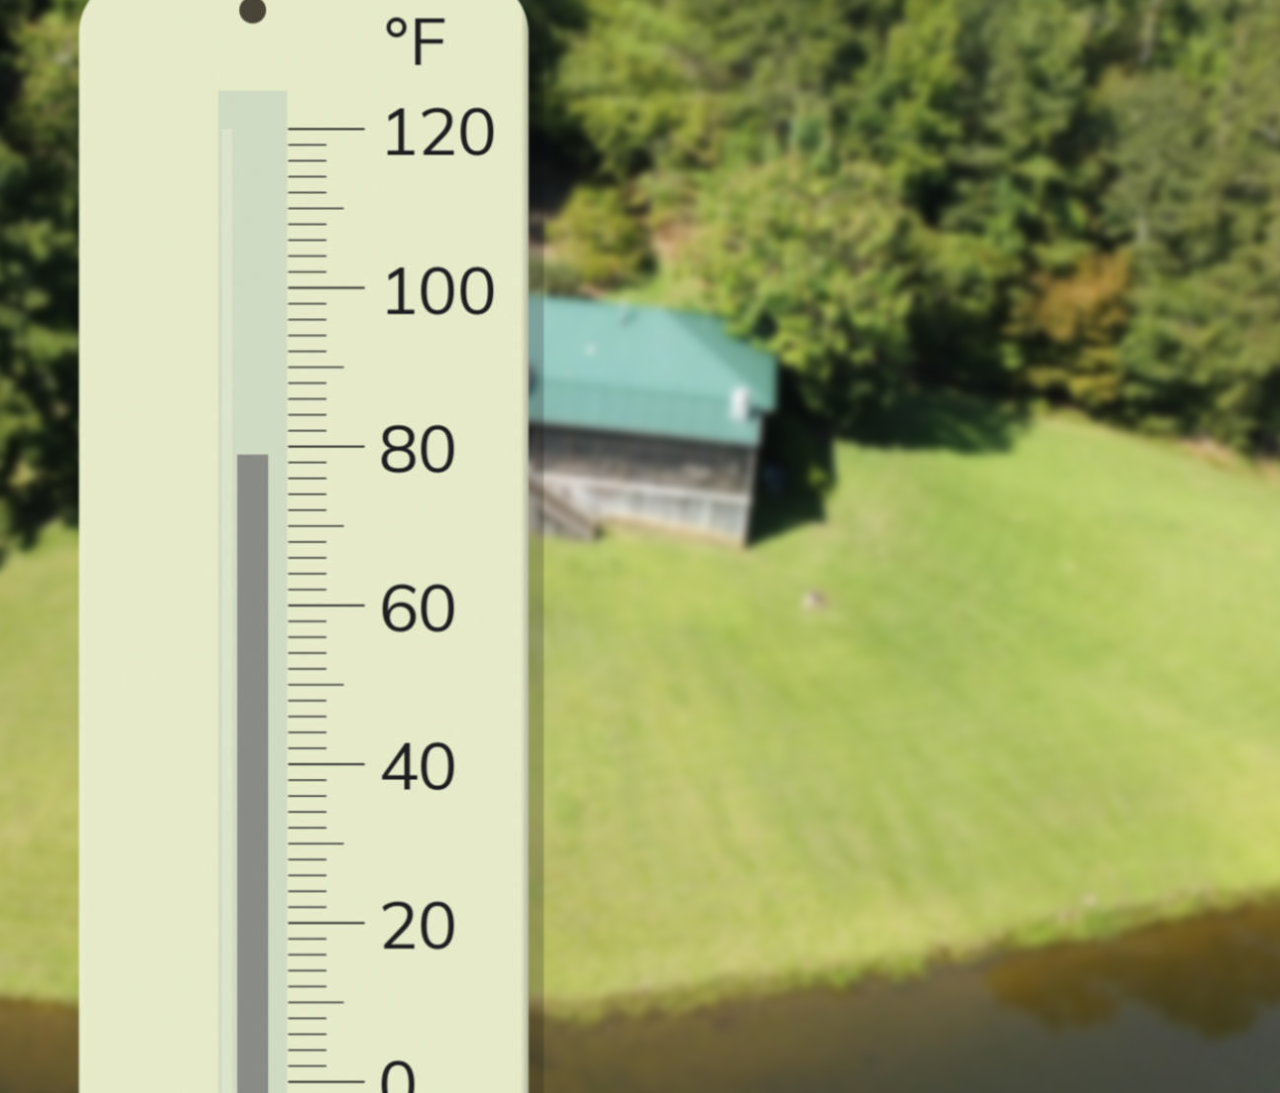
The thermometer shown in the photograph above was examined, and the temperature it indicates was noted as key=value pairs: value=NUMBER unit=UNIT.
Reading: value=79 unit=°F
